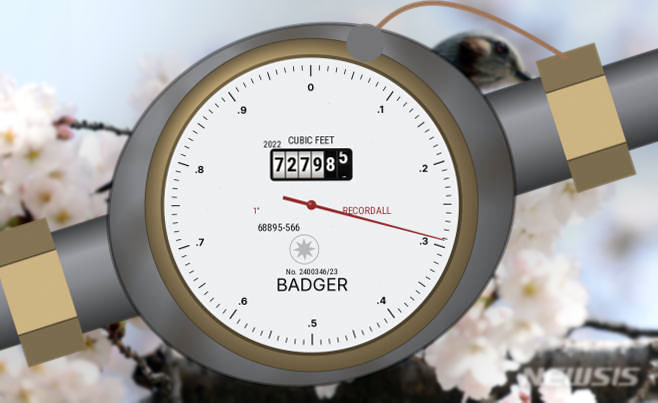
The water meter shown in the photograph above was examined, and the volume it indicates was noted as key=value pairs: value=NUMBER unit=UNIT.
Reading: value=727985.29 unit=ft³
